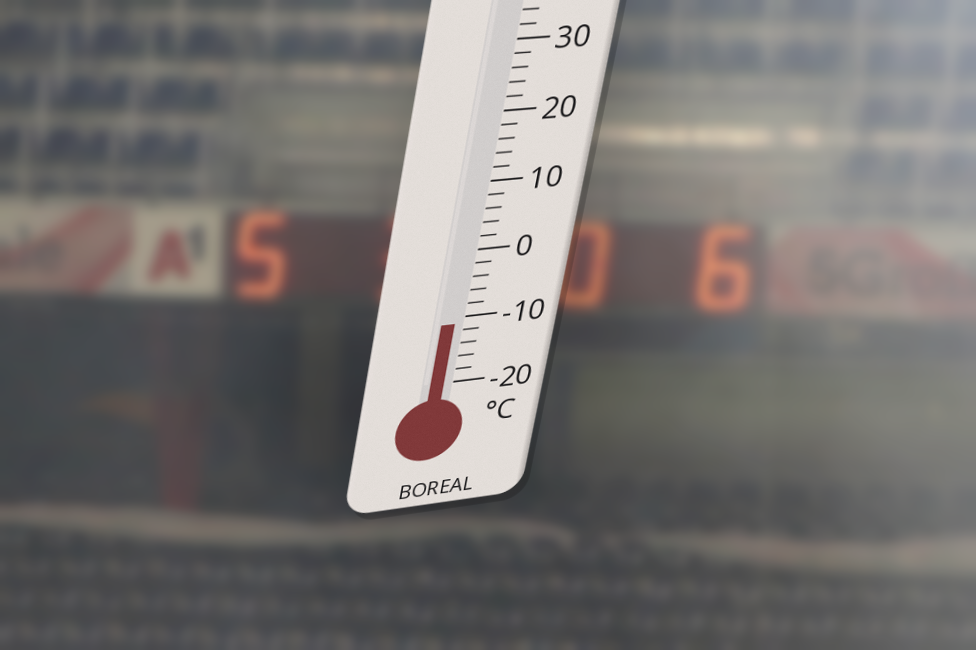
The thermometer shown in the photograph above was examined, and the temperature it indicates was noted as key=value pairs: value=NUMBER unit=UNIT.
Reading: value=-11 unit=°C
